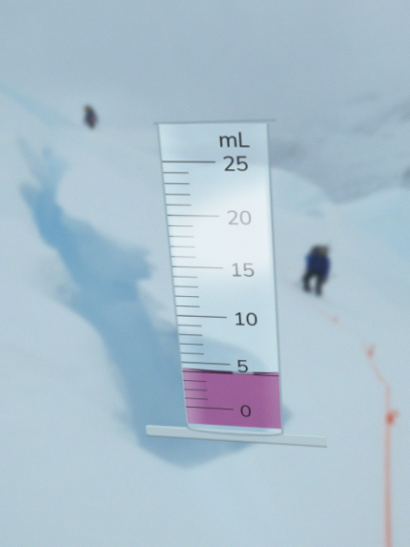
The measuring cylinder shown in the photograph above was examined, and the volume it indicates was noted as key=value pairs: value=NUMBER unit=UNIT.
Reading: value=4 unit=mL
